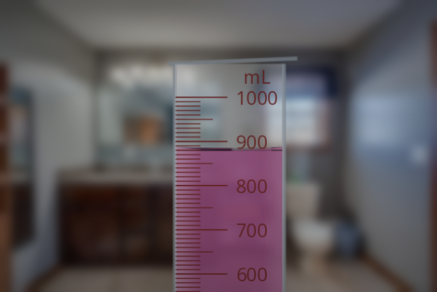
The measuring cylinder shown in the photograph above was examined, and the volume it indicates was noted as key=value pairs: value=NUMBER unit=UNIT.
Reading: value=880 unit=mL
